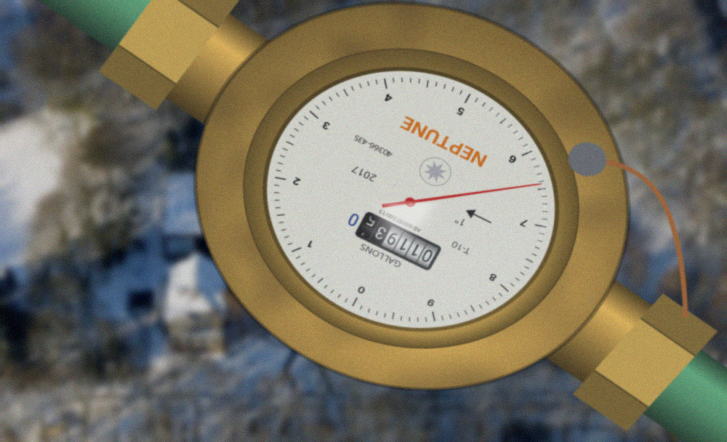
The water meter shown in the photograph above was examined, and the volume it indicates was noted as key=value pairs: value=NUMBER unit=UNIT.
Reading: value=119346.4 unit=gal
